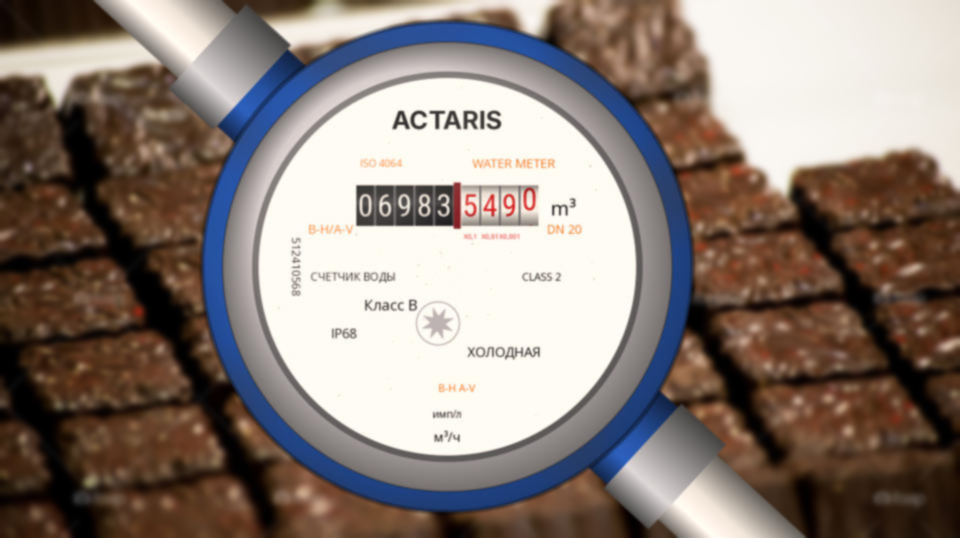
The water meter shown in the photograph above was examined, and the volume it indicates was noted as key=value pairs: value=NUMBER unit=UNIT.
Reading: value=6983.5490 unit=m³
